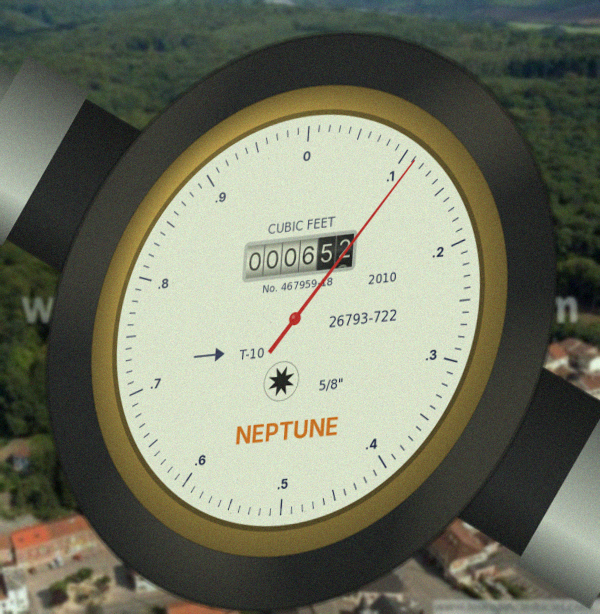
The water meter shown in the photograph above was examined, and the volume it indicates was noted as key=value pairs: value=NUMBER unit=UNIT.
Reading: value=652.11 unit=ft³
